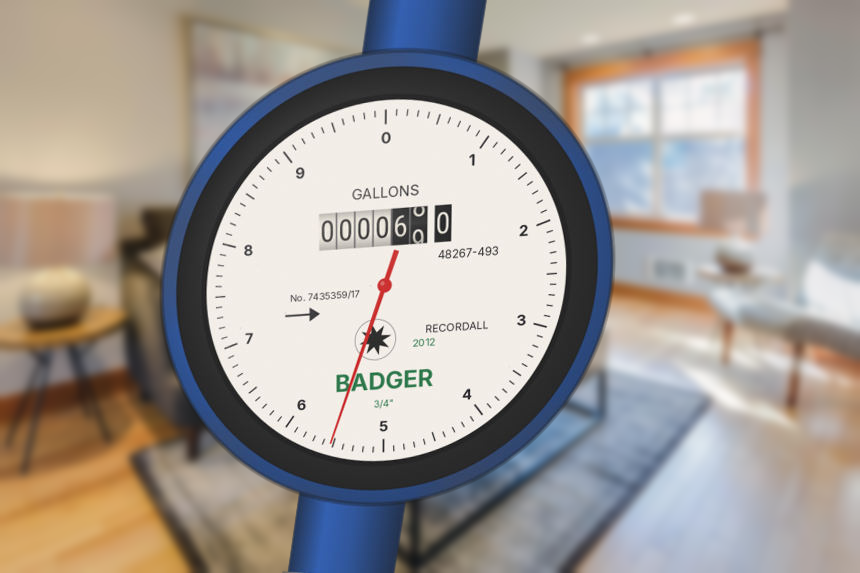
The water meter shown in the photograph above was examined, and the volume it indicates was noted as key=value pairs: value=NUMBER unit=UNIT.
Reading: value=685.5 unit=gal
